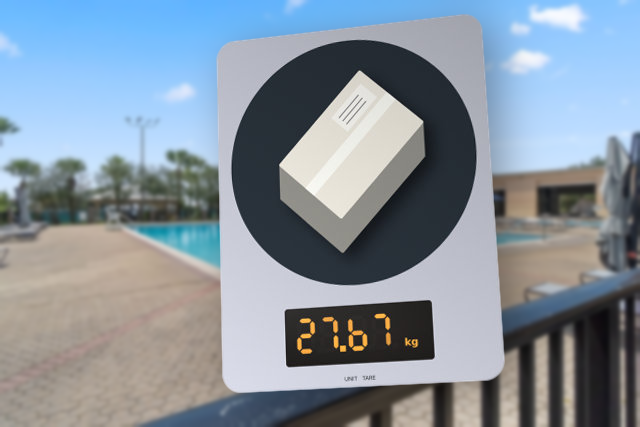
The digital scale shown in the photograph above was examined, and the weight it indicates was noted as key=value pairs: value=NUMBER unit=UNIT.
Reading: value=27.67 unit=kg
